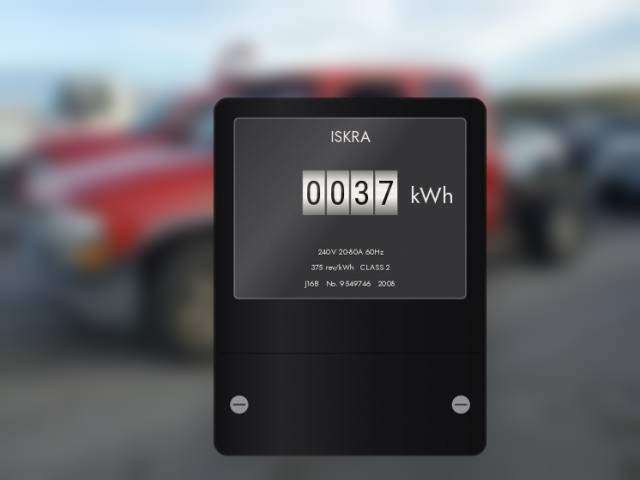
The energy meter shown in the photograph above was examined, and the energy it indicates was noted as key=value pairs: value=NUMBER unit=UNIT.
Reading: value=37 unit=kWh
